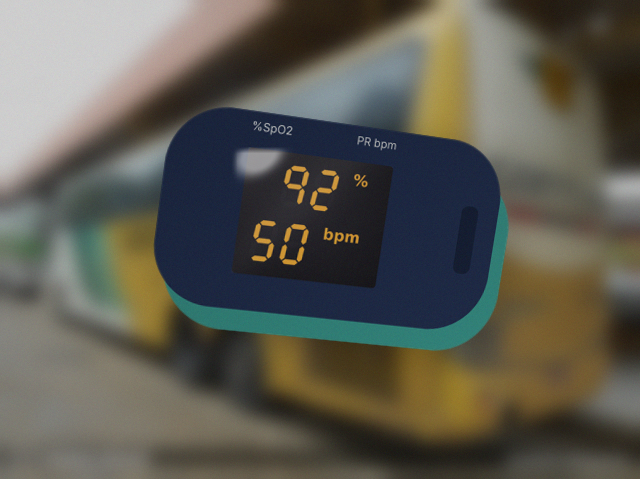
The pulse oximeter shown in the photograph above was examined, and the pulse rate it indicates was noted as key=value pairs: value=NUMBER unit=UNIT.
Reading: value=50 unit=bpm
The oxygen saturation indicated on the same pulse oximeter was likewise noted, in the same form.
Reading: value=92 unit=%
